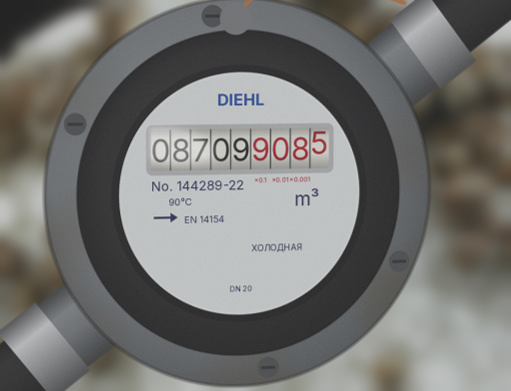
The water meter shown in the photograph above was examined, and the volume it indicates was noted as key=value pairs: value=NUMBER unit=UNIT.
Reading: value=8709.9085 unit=m³
